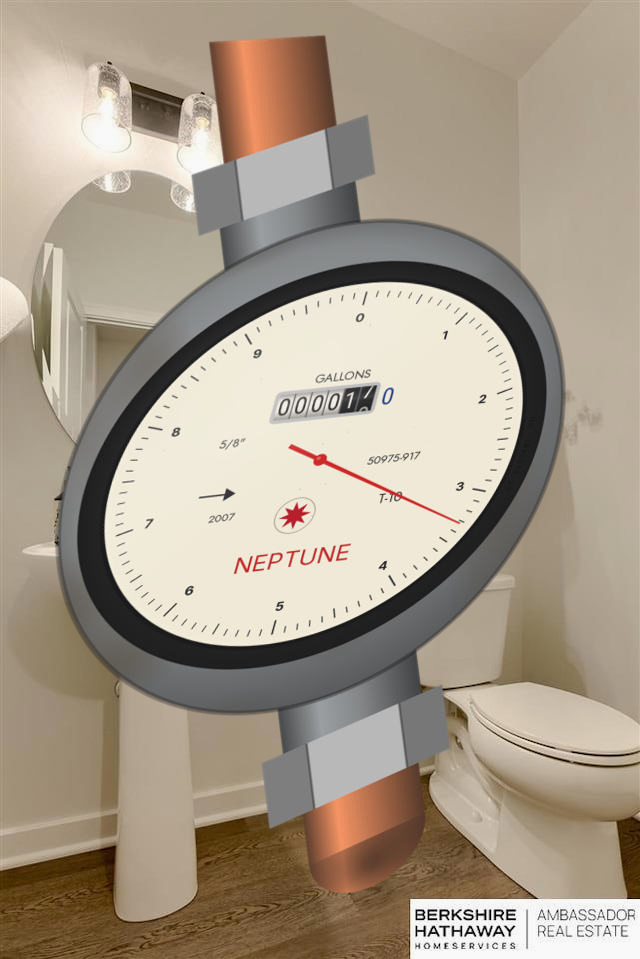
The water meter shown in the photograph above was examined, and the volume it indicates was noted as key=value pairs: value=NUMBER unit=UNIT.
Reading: value=173.3 unit=gal
